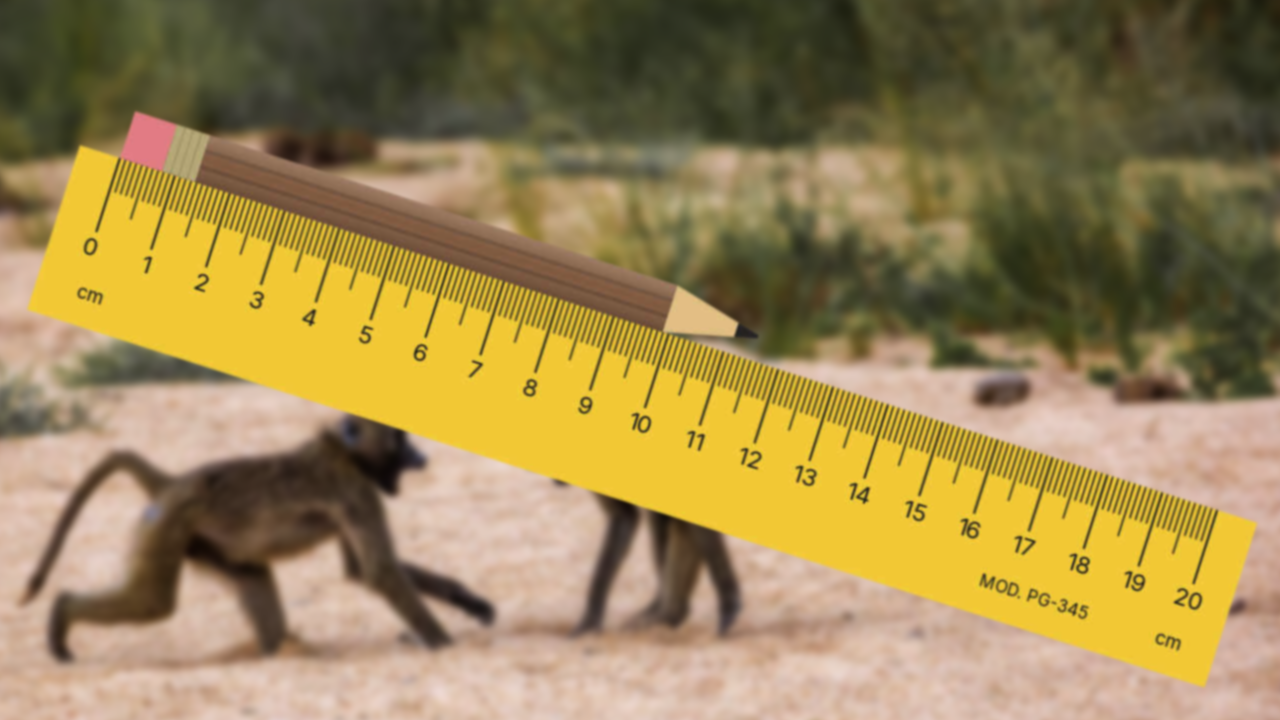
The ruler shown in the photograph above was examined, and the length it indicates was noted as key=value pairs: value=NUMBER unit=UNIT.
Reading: value=11.5 unit=cm
